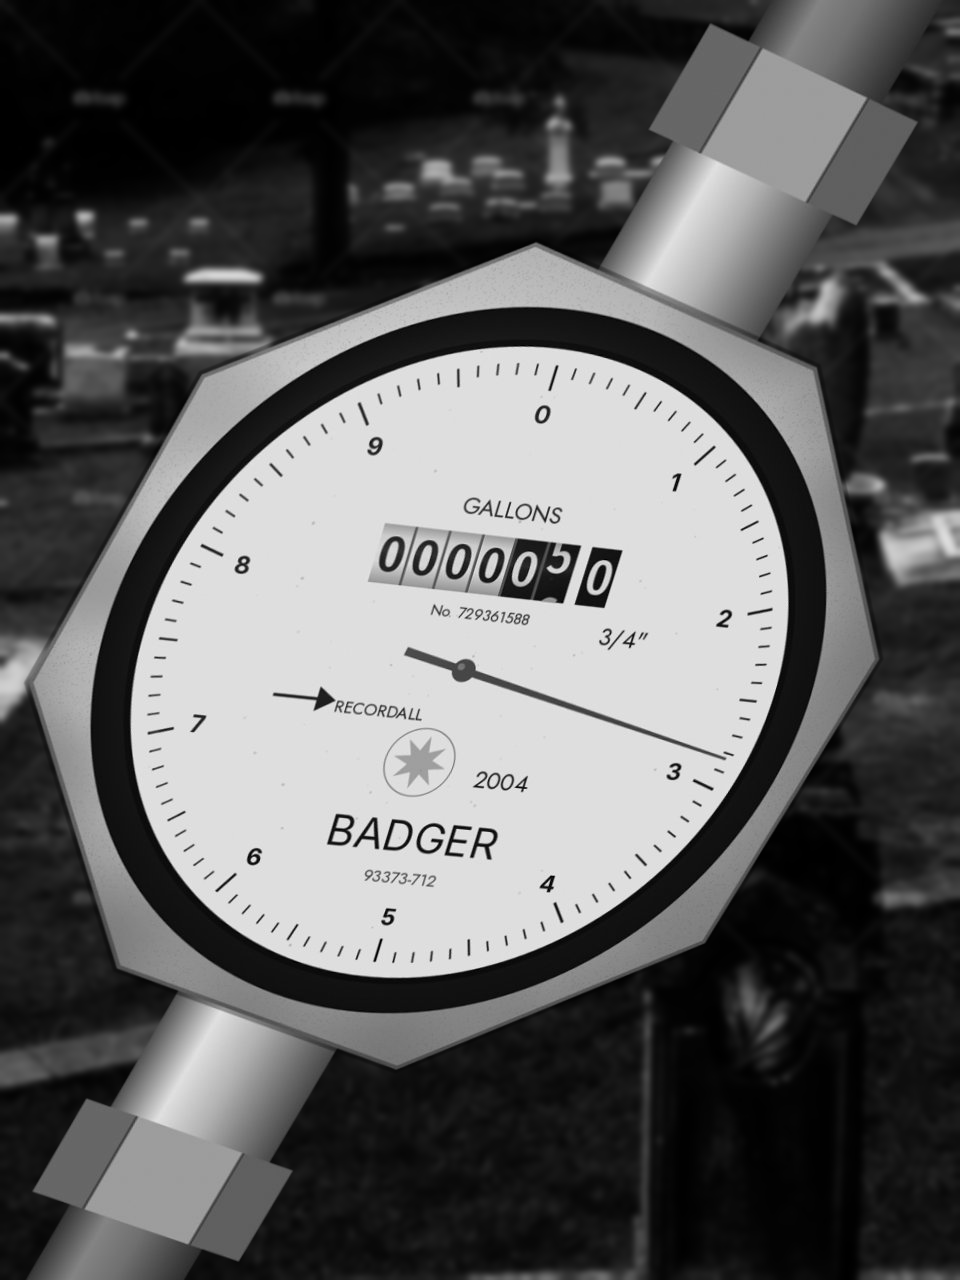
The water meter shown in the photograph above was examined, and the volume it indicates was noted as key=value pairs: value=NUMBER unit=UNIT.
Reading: value=52.8 unit=gal
